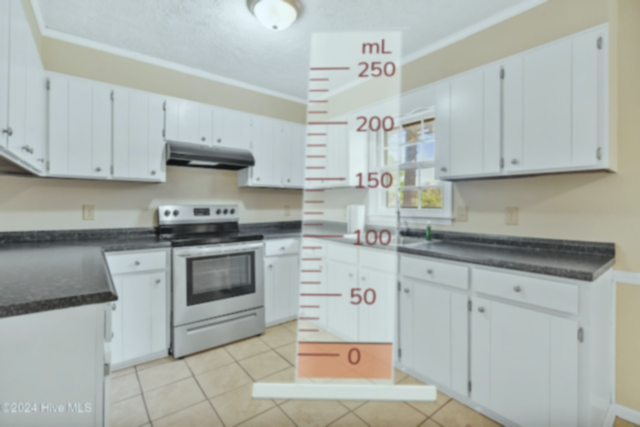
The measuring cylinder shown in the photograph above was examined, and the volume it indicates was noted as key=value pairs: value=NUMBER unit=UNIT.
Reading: value=10 unit=mL
